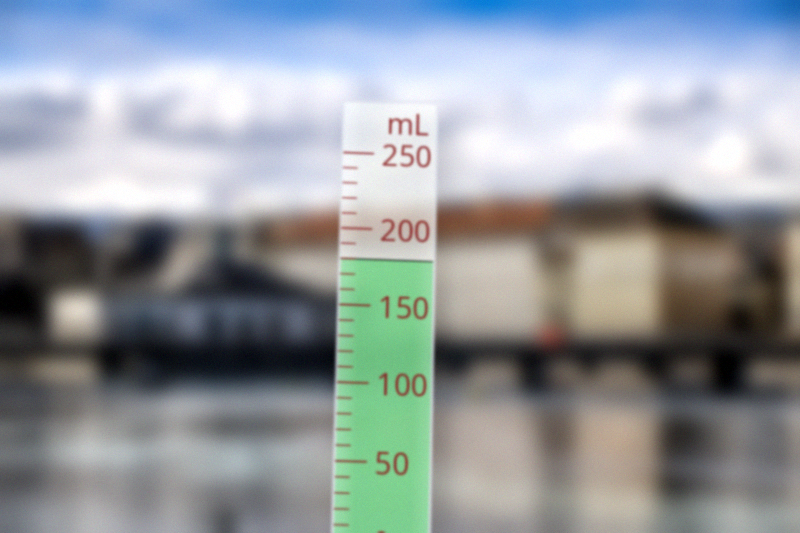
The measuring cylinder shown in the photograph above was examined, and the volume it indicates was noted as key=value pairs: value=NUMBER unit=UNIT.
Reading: value=180 unit=mL
